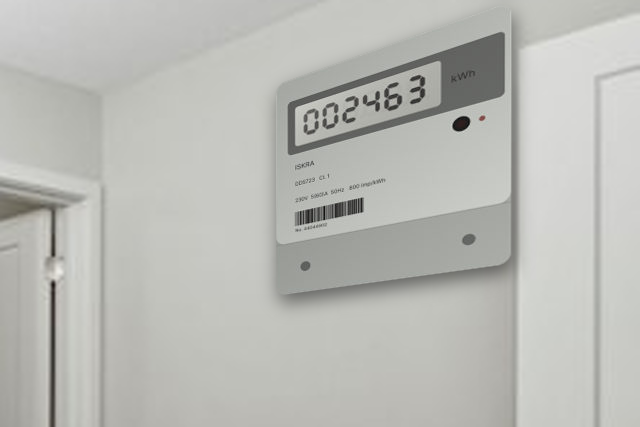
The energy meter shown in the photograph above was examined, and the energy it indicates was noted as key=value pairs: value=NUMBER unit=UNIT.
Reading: value=2463 unit=kWh
